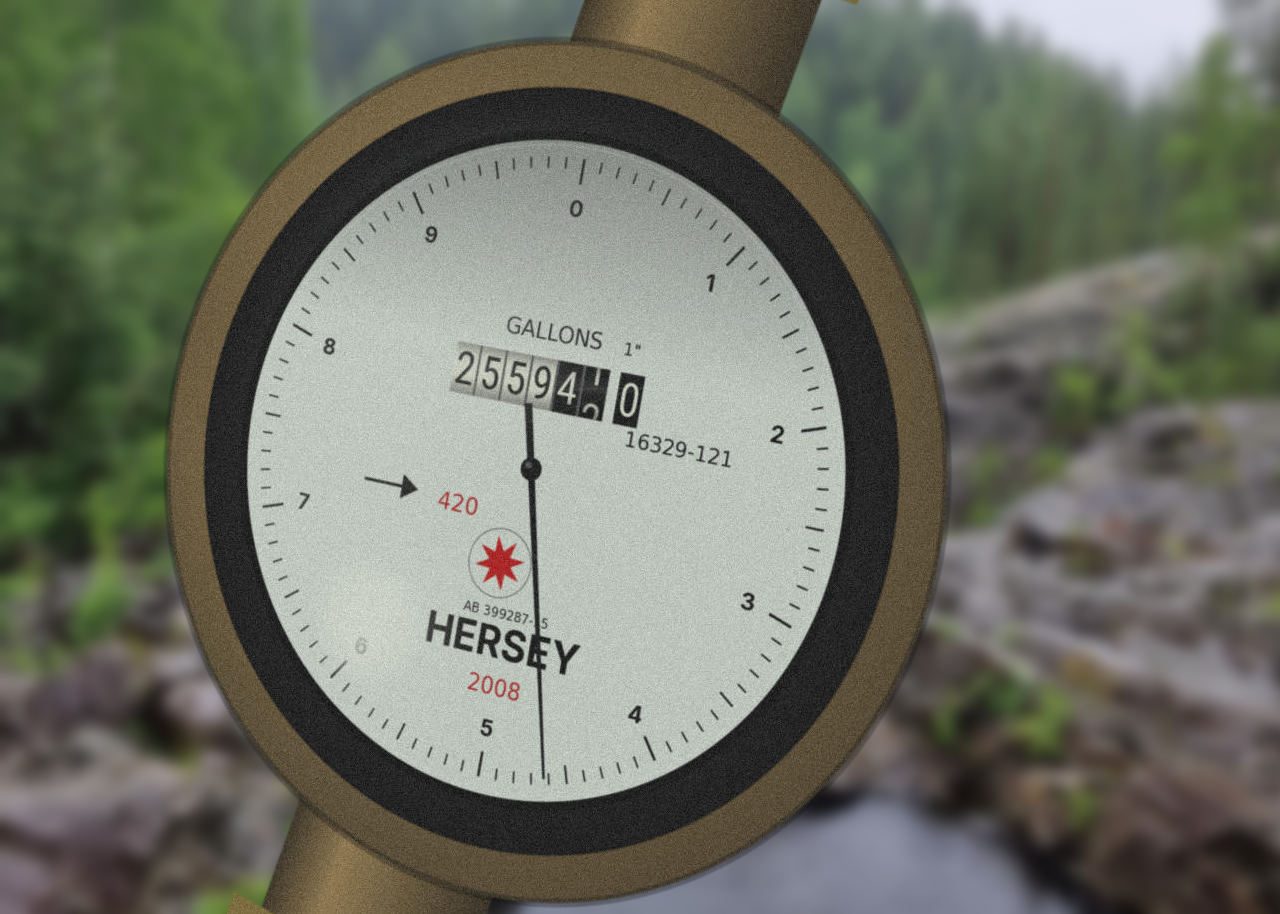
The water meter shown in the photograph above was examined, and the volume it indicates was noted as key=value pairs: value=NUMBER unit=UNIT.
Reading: value=2559414.6 unit=gal
